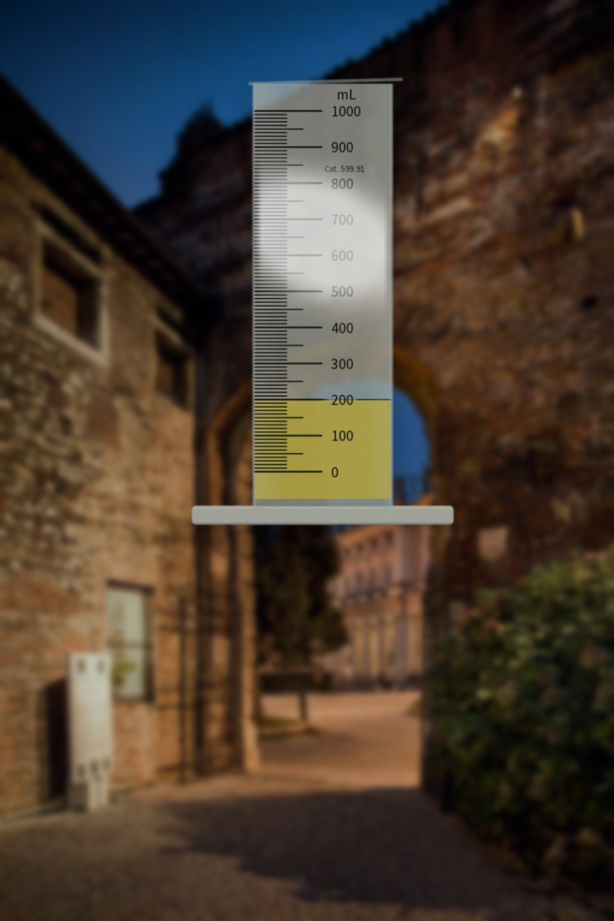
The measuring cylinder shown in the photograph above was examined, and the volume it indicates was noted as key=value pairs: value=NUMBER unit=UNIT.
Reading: value=200 unit=mL
